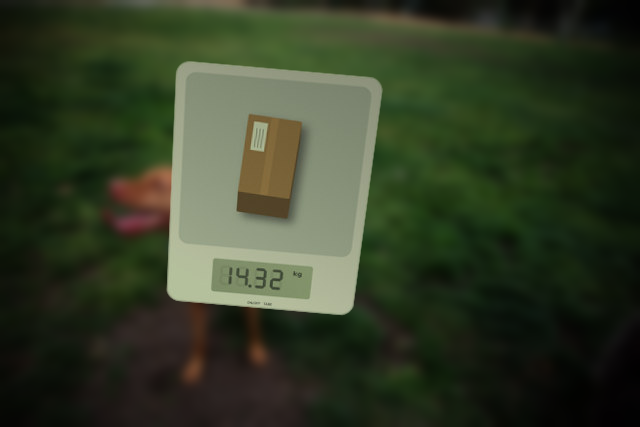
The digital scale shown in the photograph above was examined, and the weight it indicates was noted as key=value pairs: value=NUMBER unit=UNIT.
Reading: value=14.32 unit=kg
